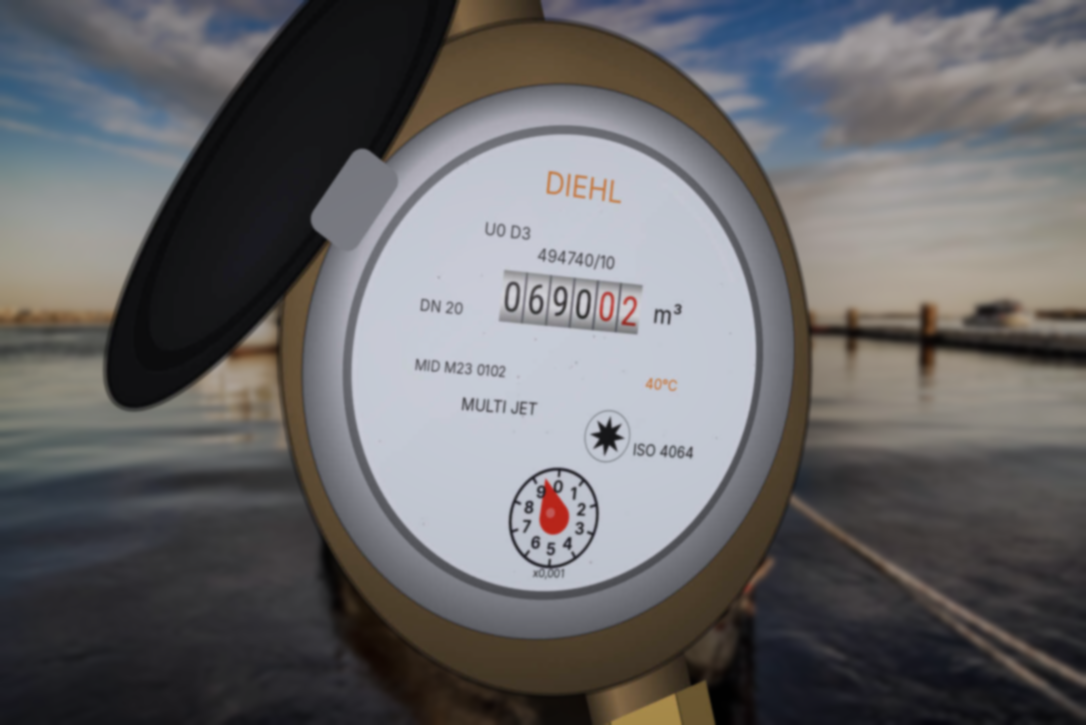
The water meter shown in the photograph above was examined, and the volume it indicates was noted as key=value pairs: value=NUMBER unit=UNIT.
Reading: value=690.019 unit=m³
